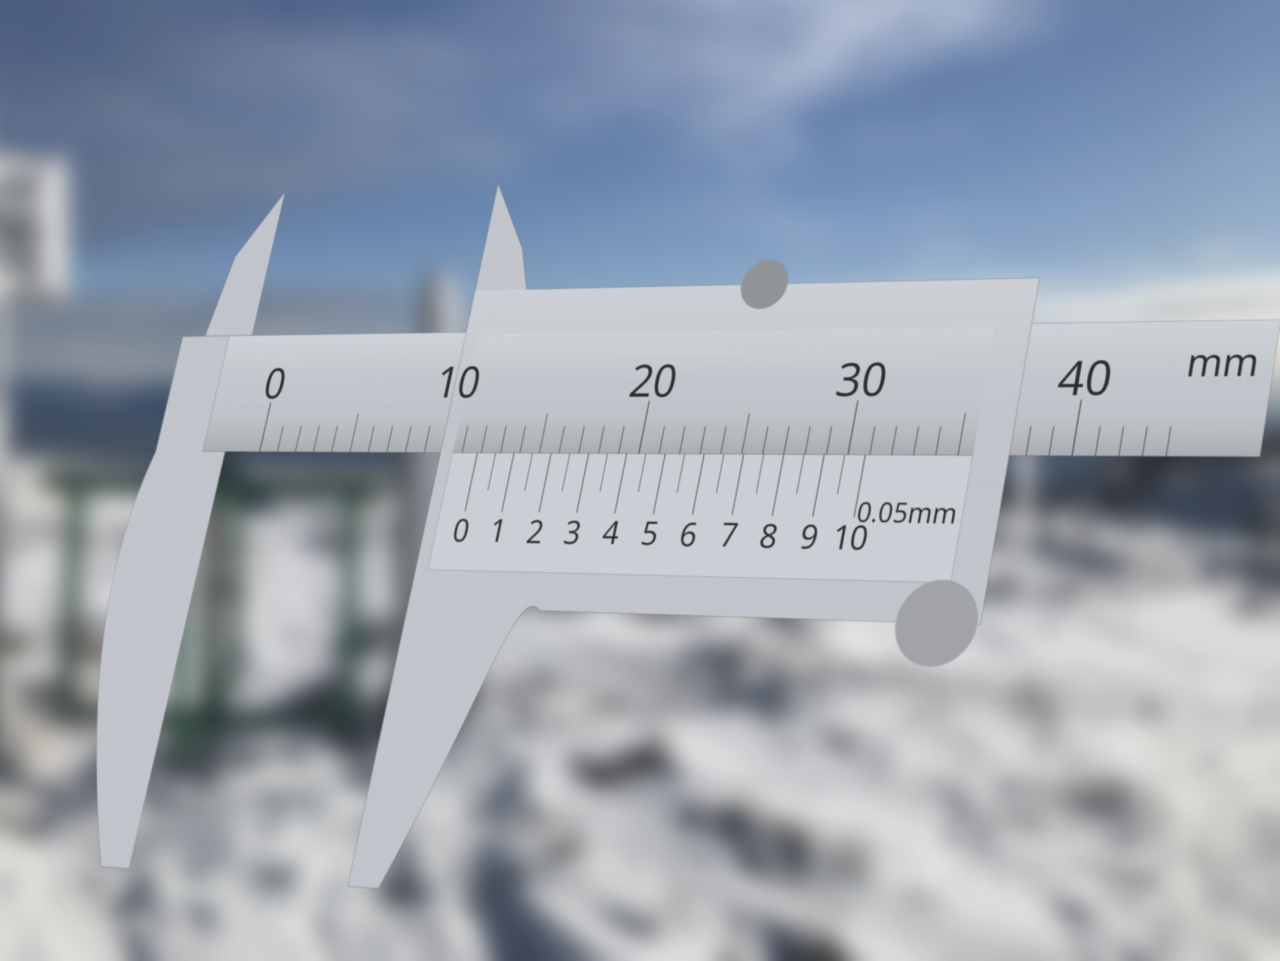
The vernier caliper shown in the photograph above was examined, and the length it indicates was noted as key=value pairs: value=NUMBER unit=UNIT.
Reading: value=11.8 unit=mm
